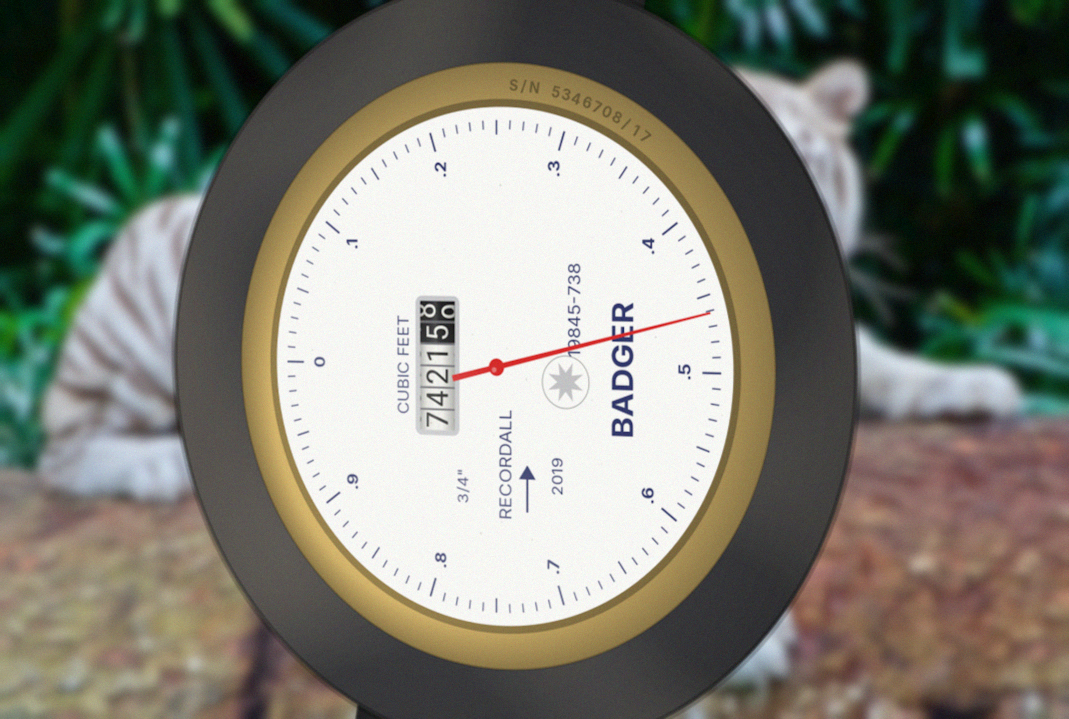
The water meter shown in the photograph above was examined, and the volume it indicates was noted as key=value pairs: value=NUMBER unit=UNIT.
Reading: value=742158.46 unit=ft³
